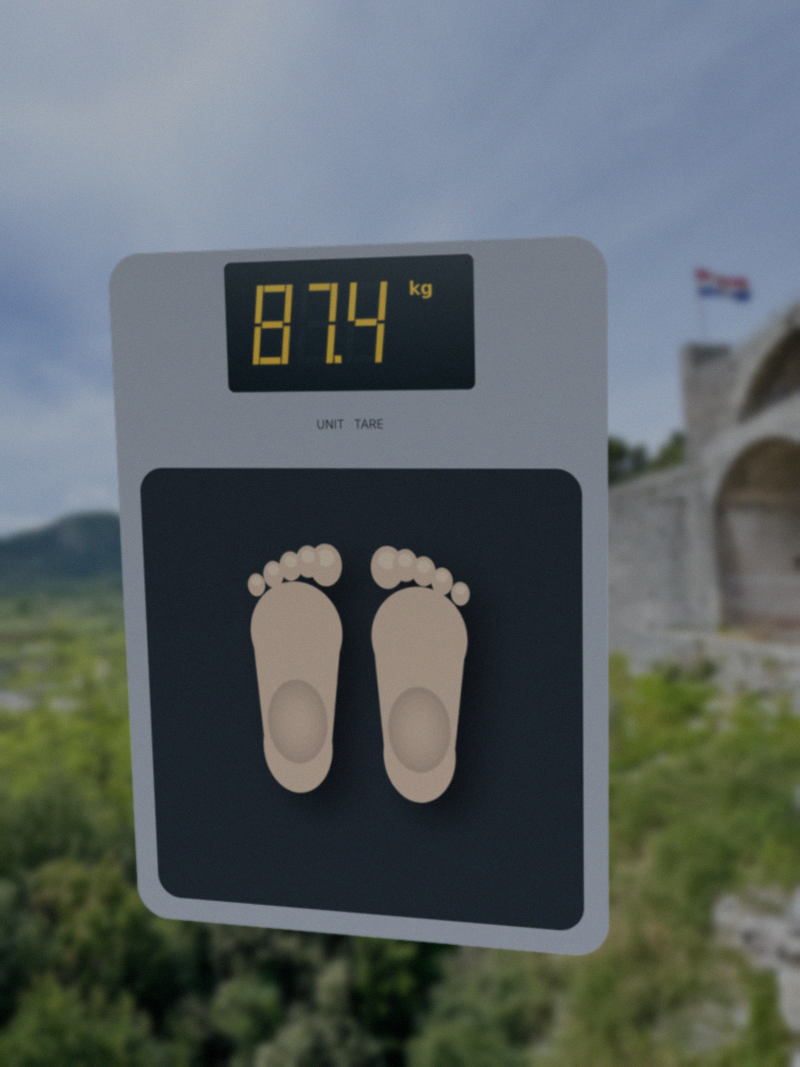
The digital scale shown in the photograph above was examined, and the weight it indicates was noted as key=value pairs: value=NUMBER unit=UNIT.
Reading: value=87.4 unit=kg
